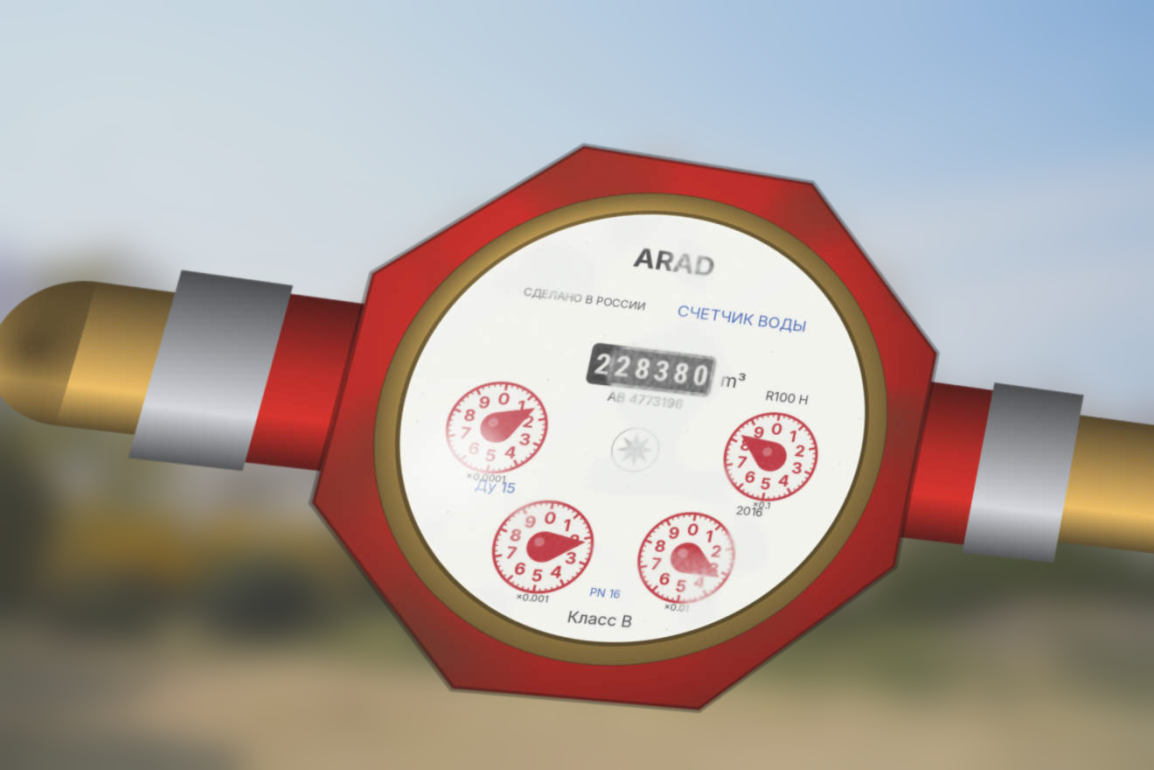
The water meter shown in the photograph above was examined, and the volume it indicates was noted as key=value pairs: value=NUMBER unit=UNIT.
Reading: value=228380.8321 unit=m³
